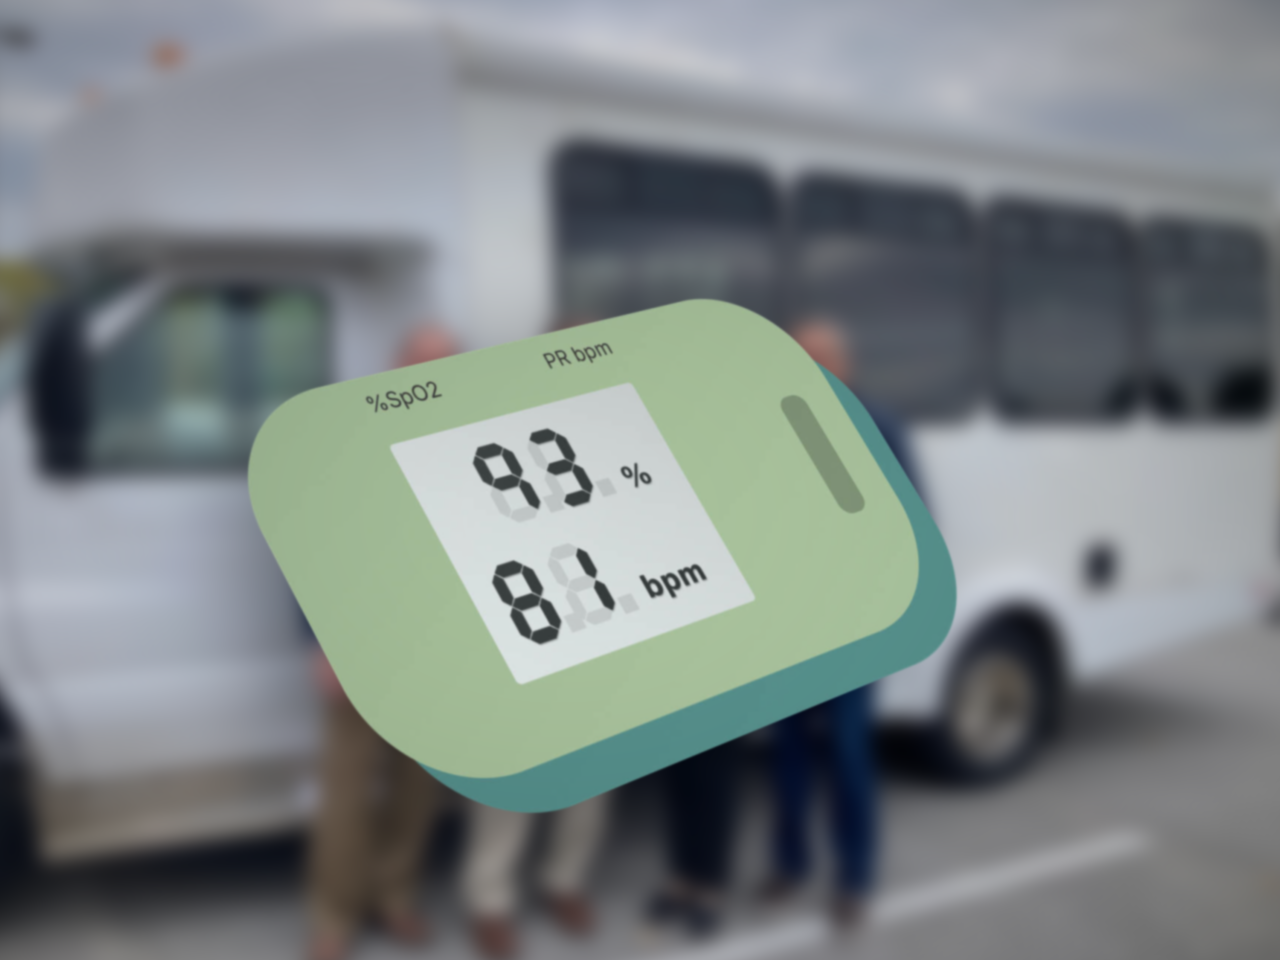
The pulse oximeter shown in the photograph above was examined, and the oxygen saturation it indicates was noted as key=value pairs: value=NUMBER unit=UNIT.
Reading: value=93 unit=%
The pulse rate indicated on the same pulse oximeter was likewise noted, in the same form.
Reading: value=81 unit=bpm
